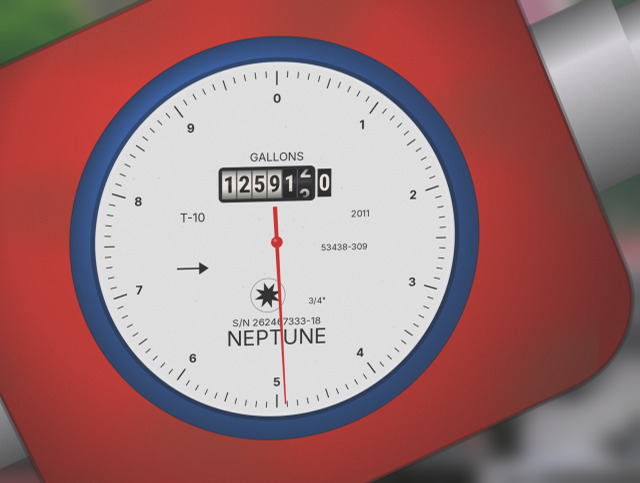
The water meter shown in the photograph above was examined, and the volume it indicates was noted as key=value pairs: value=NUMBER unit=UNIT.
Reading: value=1259124.9 unit=gal
